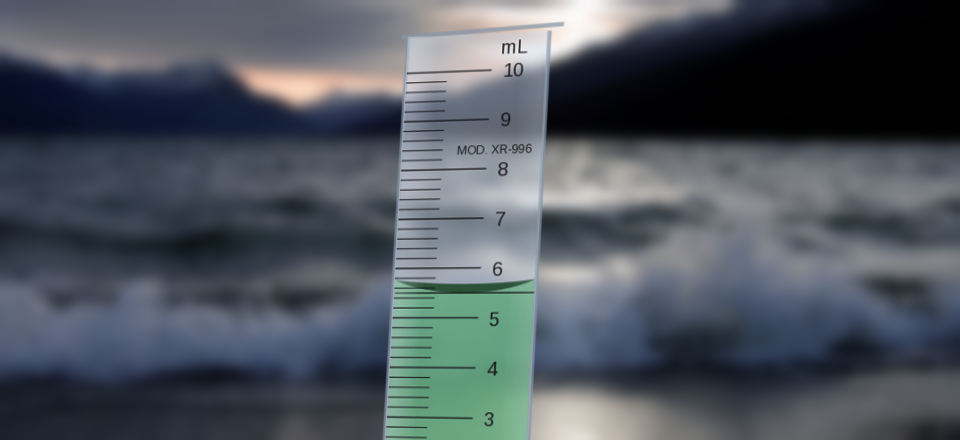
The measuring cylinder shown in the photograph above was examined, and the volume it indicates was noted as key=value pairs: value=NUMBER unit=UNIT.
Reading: value=5.5 unit=mL
